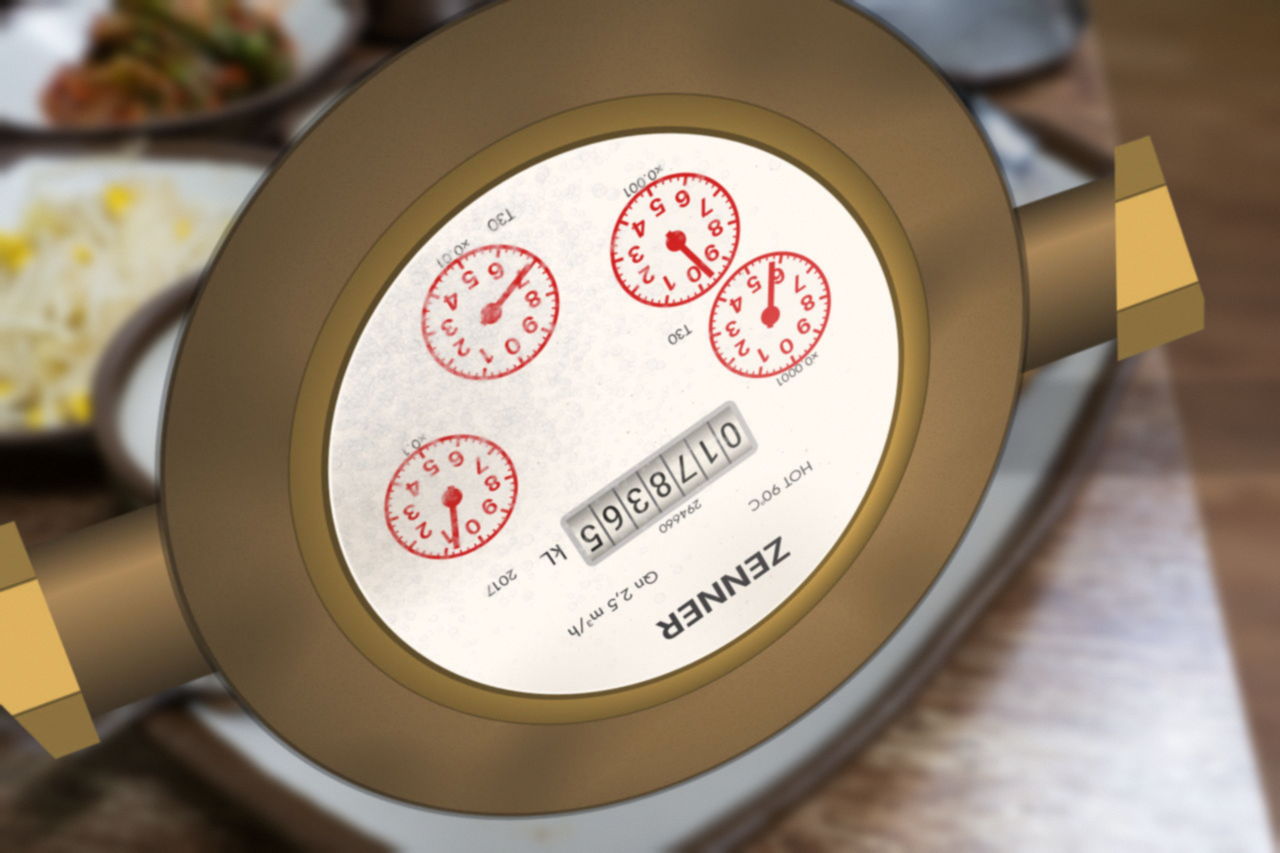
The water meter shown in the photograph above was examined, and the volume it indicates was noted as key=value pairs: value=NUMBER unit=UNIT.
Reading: value=178365.0695 unit=kL
